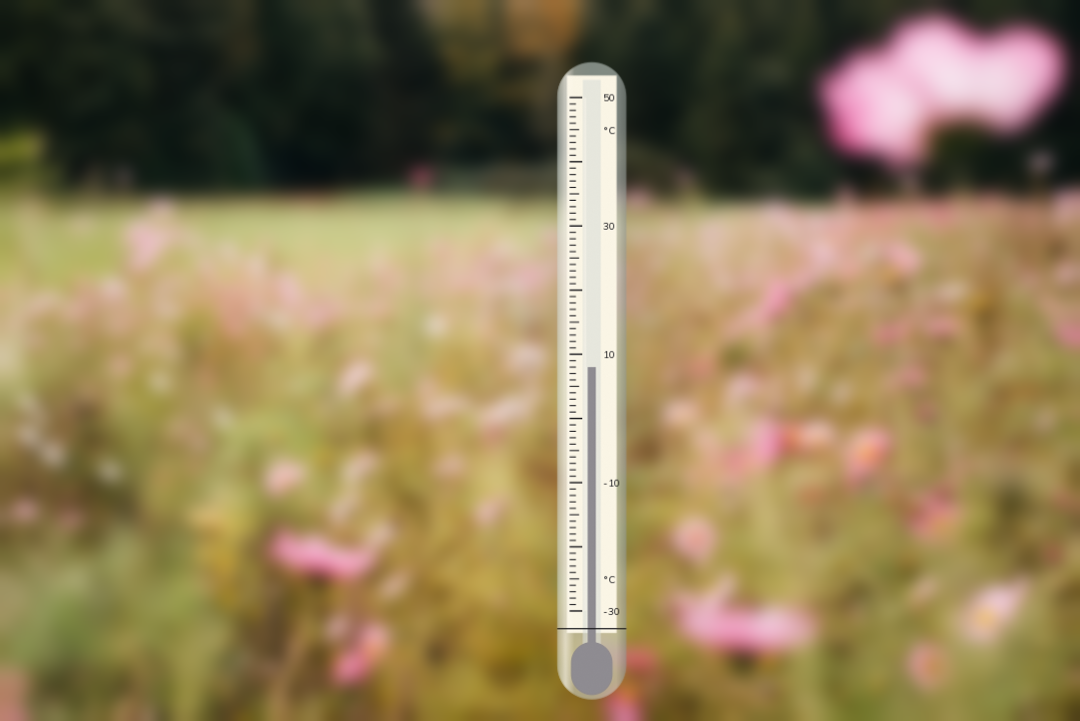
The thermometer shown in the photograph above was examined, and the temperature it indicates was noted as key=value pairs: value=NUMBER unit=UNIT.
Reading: value=8 unit=°C
